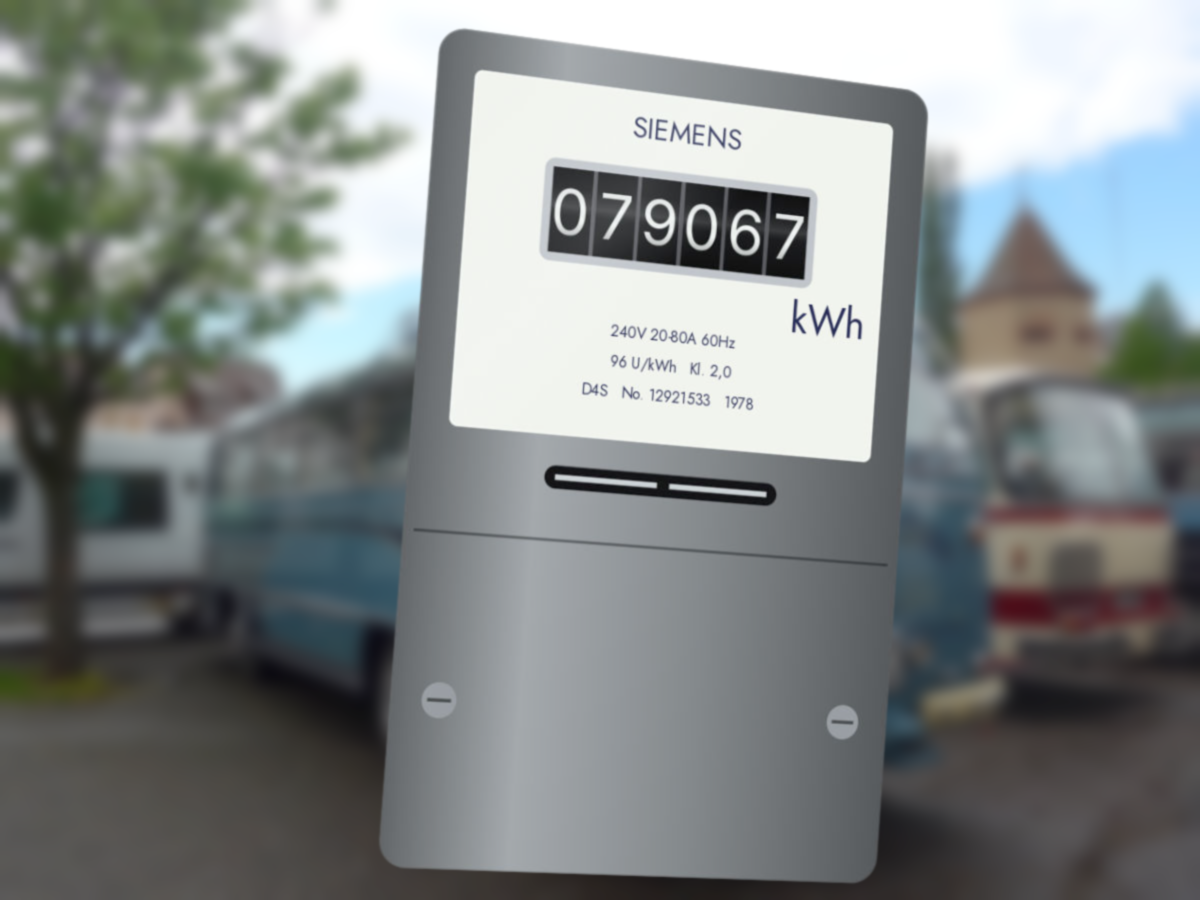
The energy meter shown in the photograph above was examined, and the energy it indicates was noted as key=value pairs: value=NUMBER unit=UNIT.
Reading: value=79067 unit=kWh
